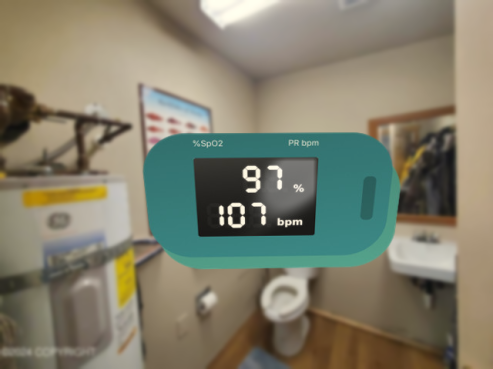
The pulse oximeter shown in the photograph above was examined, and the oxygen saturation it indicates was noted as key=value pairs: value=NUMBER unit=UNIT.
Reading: value=97 unit=%
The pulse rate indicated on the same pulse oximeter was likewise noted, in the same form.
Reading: value=107 unit=bpm
